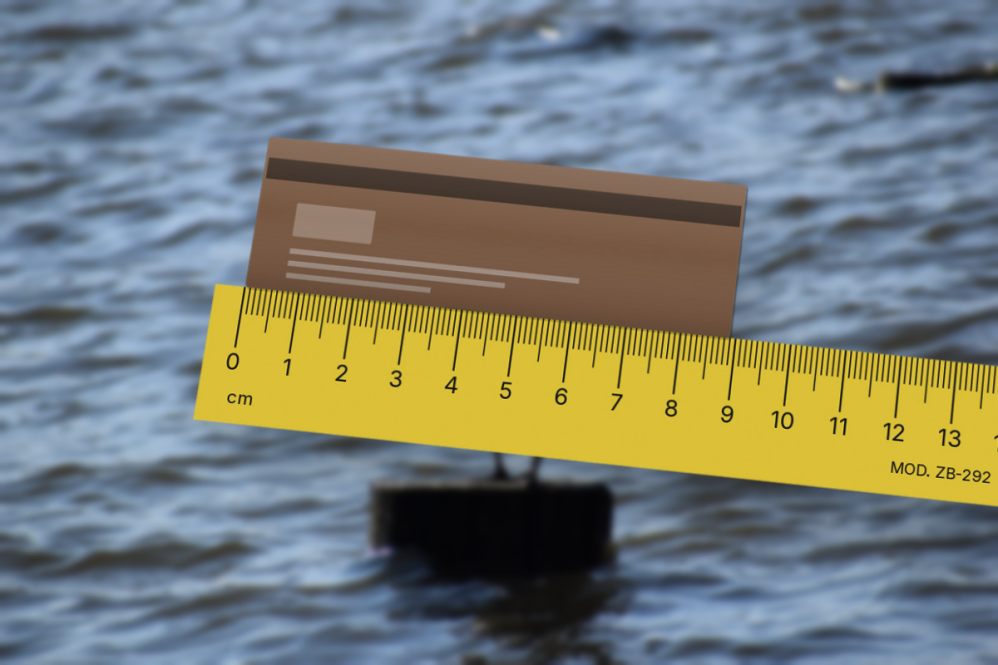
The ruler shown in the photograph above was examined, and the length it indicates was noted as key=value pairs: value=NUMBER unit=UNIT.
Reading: value=8.9 unit=cm
